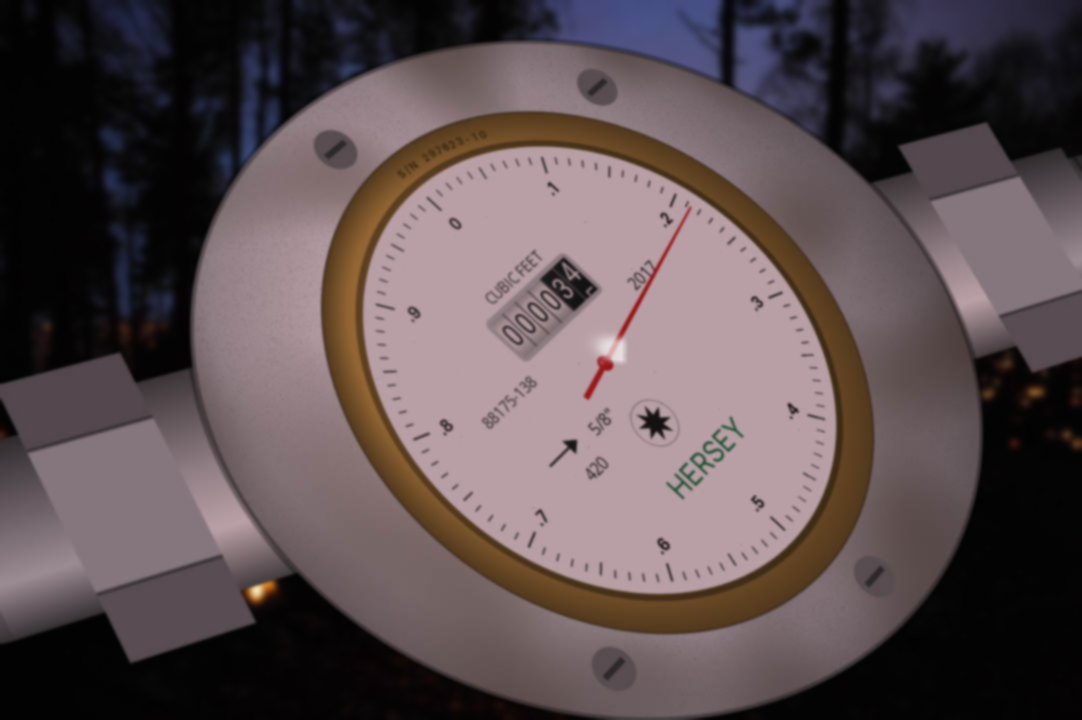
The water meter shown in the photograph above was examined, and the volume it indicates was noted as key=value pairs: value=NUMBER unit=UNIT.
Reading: value=34.21 unit=ft³
